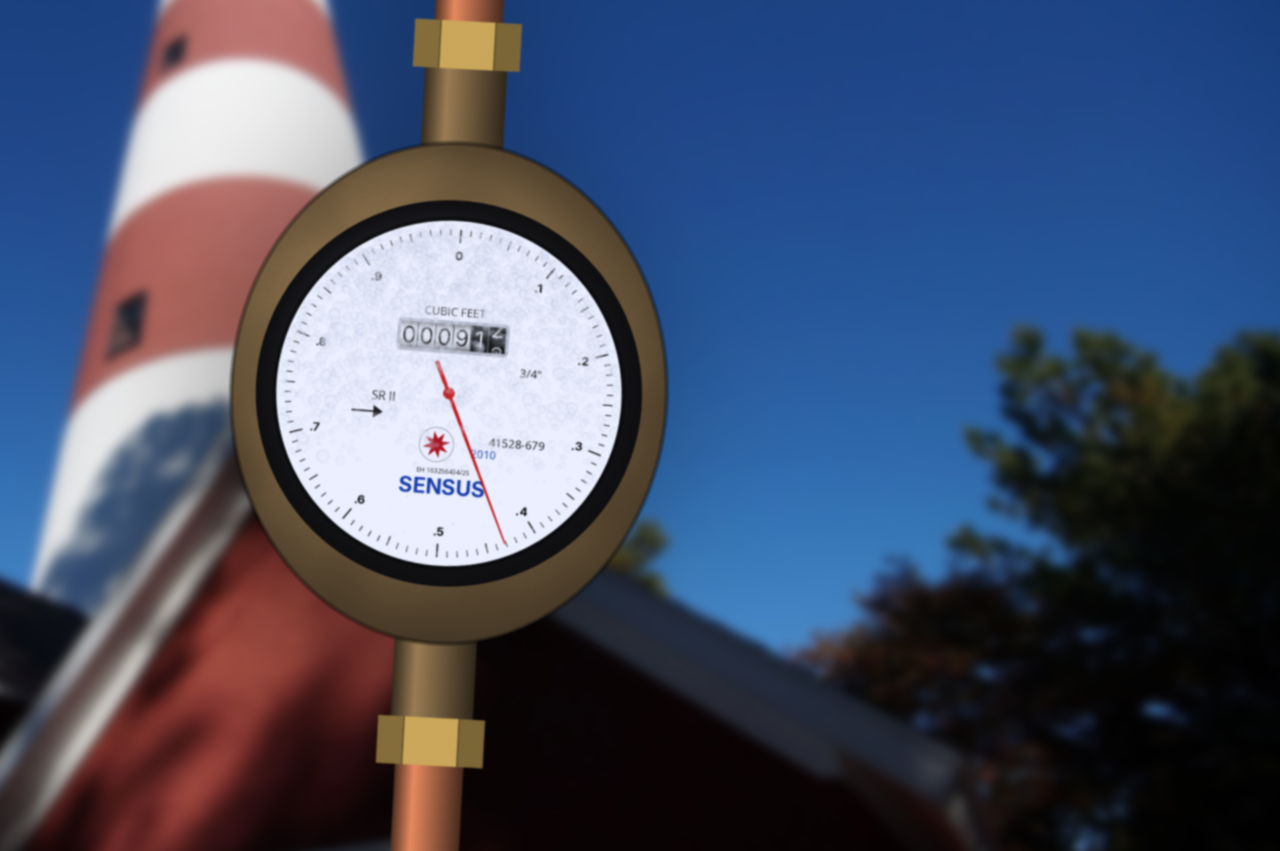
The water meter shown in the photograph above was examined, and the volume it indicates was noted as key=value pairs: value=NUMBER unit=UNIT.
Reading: value=912.43 unit=ft³
